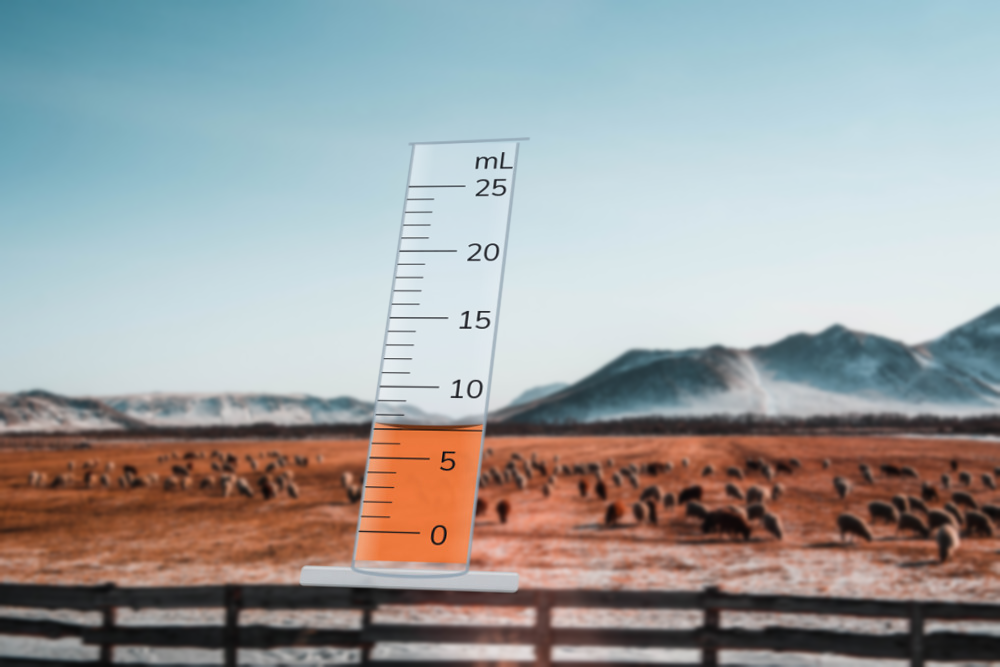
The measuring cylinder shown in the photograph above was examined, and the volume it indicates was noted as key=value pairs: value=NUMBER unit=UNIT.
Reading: value=7 unit=mL
